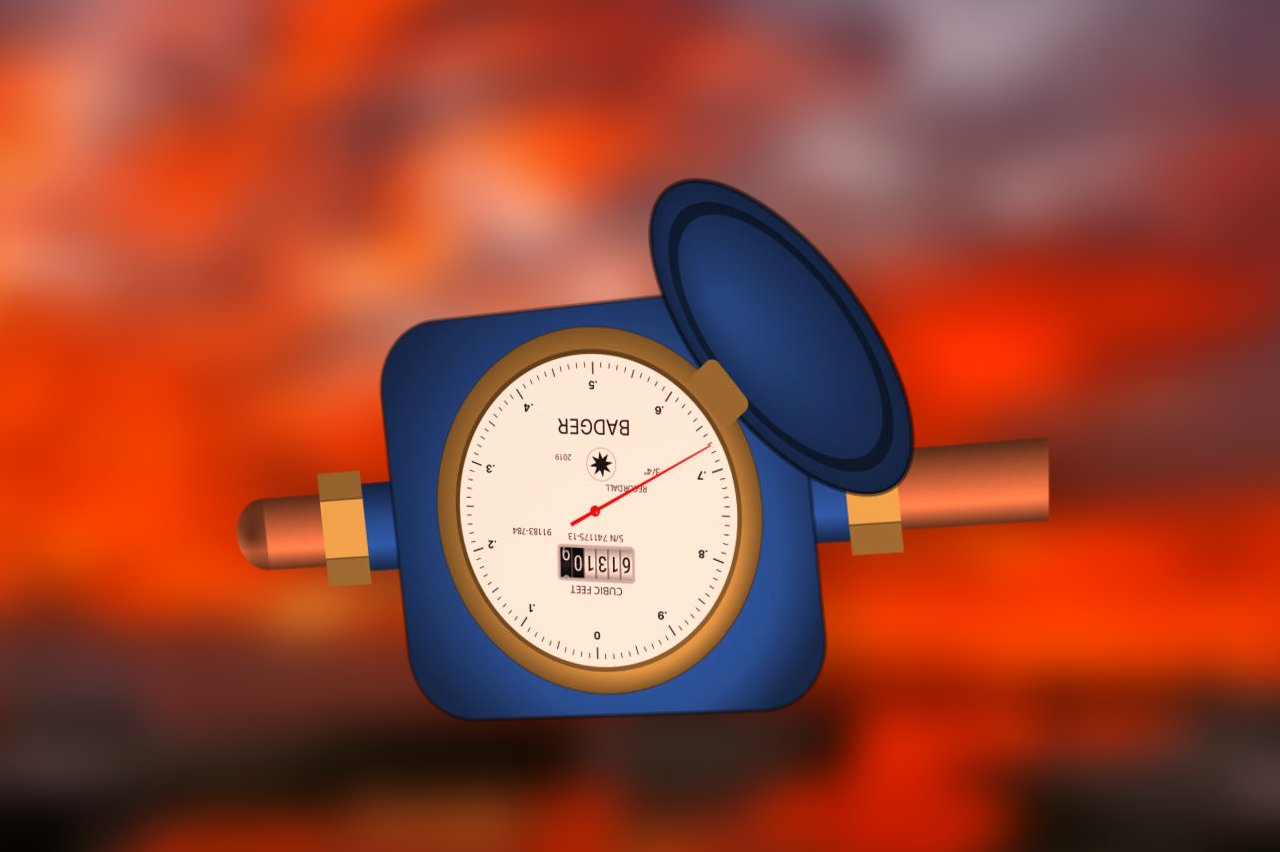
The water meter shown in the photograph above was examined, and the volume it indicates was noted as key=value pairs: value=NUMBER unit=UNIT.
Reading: value=613108.67 unit=ft³
